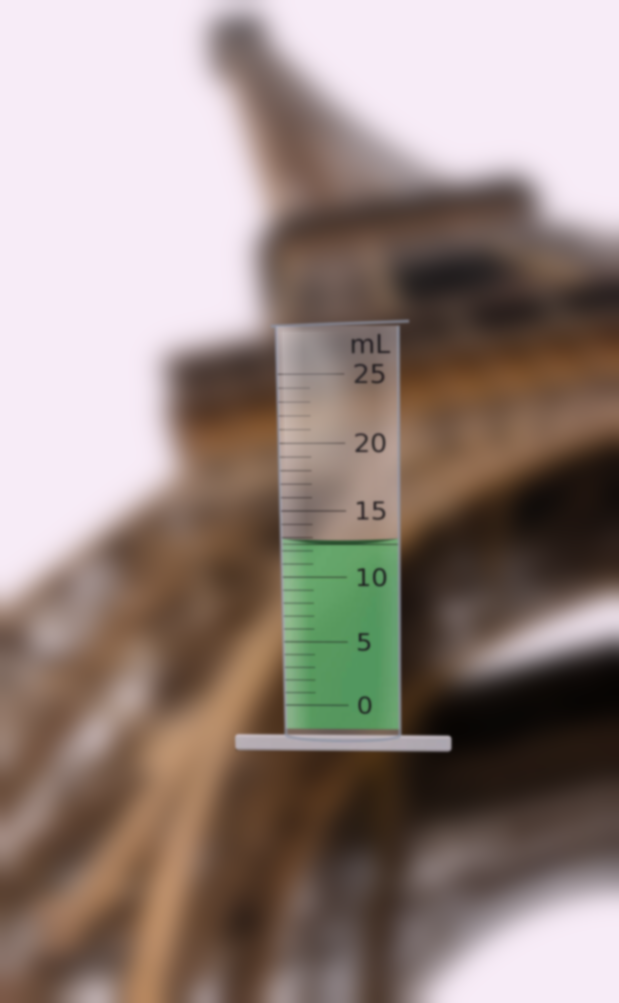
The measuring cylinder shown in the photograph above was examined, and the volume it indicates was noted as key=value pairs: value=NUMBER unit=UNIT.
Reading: value=12.5 unit=mL
